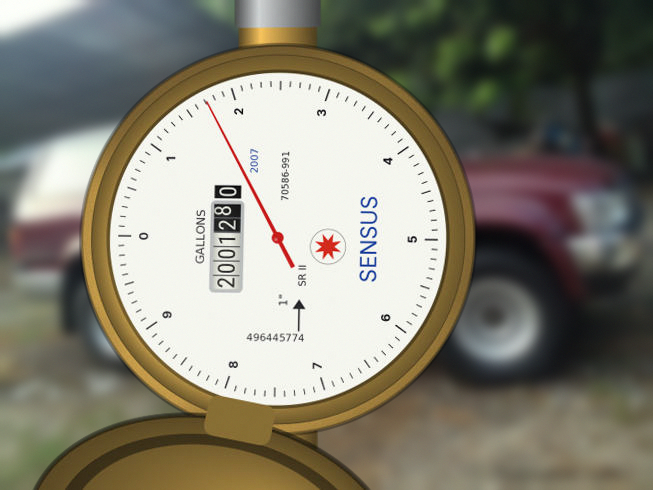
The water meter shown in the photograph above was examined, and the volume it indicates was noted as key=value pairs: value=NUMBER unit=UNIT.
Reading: value=2001281.7 unit=gal
